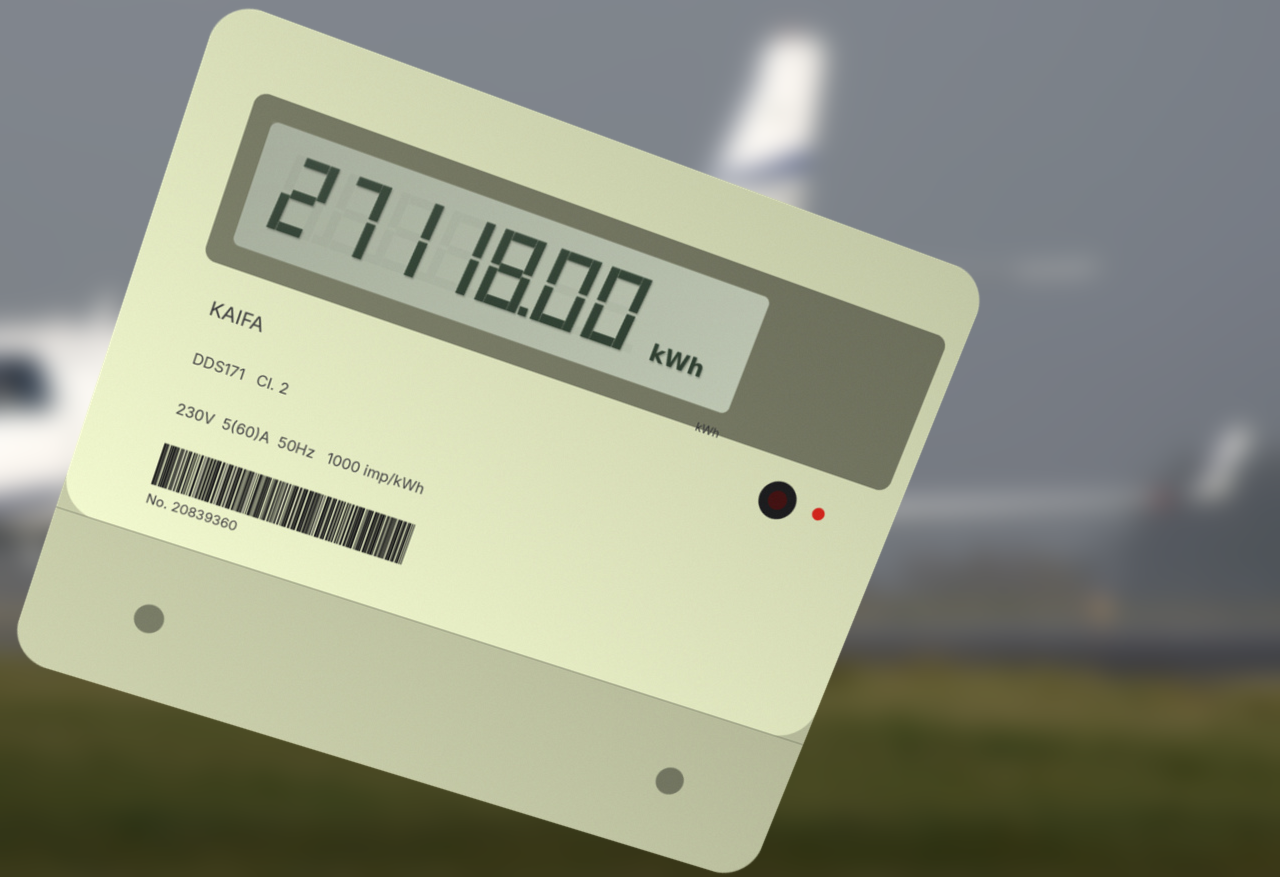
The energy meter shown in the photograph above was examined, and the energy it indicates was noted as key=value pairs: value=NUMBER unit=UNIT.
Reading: value=27118.00 unit=kWh
